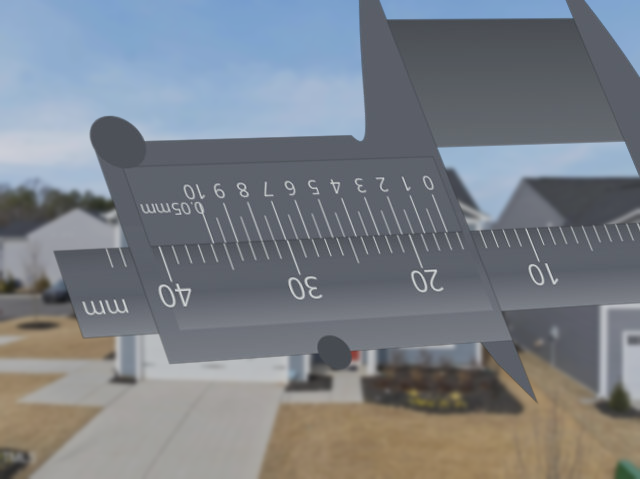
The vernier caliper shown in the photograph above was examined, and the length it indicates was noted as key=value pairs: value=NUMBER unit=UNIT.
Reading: value=16.8 unit=mm
